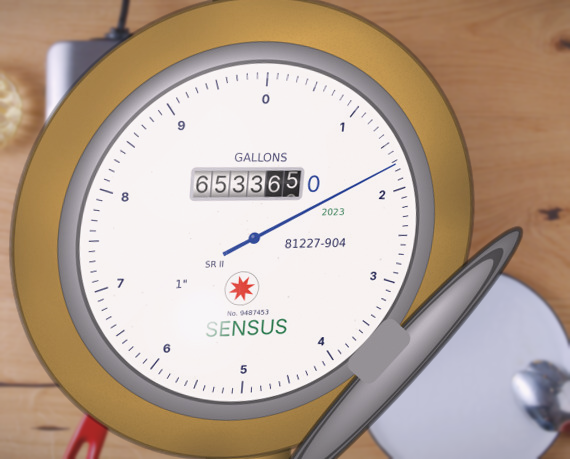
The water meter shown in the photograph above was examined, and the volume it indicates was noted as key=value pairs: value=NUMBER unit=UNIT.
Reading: value=6533651.7 unit=gal
